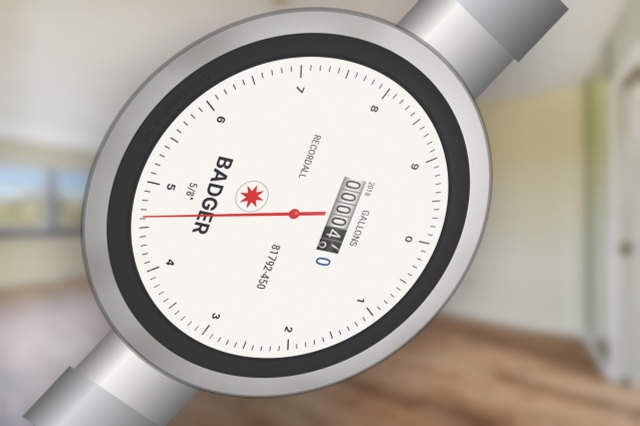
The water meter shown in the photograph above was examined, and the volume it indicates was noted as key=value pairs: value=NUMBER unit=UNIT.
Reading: value=474.6 unit=gal
